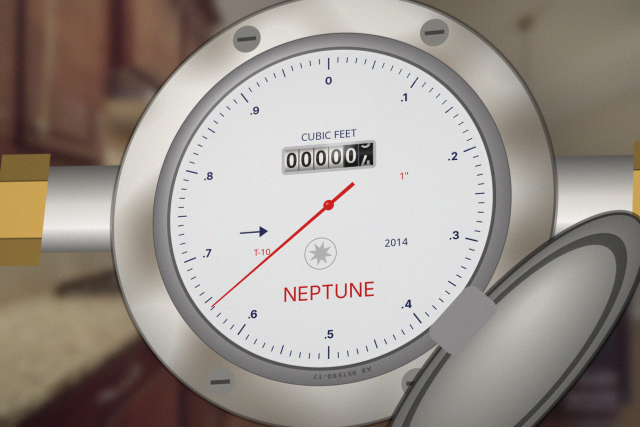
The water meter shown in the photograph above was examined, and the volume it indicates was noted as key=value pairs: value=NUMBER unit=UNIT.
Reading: value=3.64 unit=ft³
